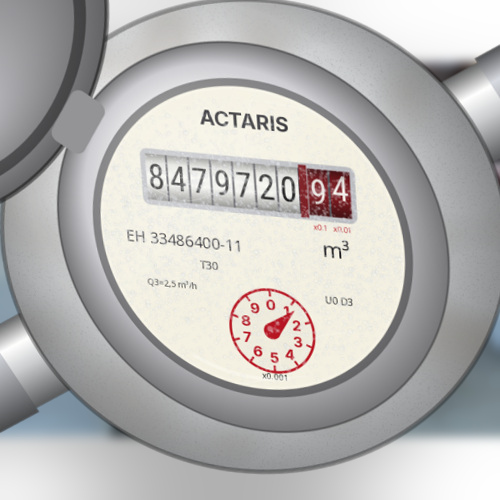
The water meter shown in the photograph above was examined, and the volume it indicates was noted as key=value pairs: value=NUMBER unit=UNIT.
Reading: value=8479720.941 unit=m³
